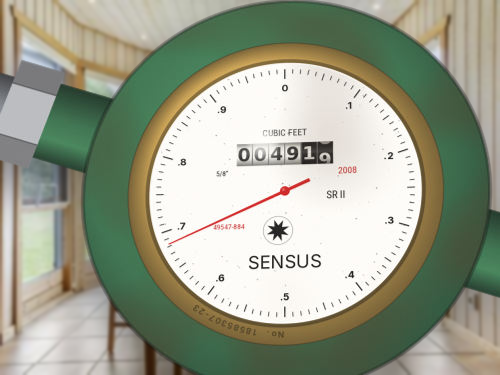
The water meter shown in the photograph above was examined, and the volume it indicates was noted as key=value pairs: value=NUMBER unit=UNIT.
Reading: value=4918.68 unit=ft³
